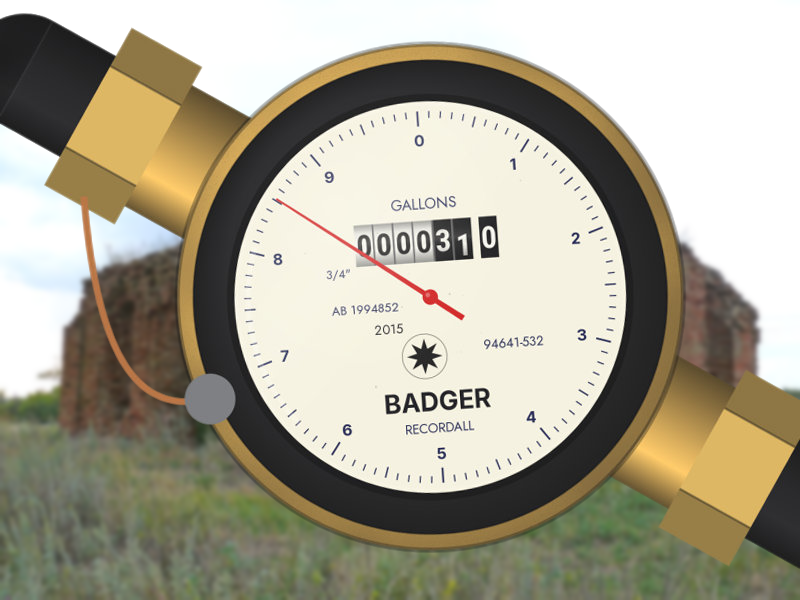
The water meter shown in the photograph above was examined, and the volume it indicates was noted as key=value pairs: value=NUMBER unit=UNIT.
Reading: value=308.5 unit=gal
